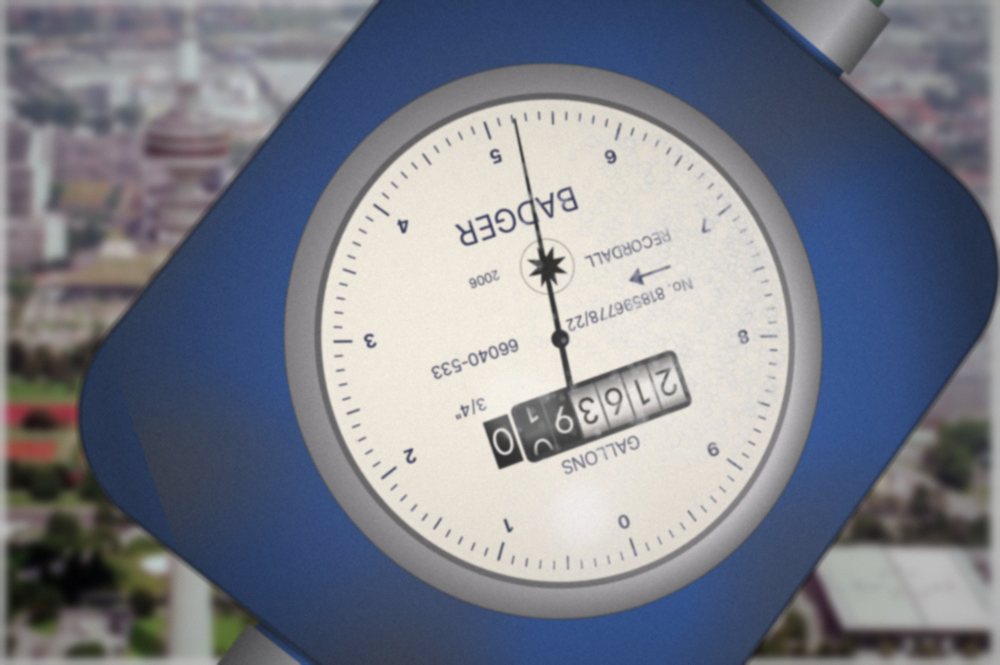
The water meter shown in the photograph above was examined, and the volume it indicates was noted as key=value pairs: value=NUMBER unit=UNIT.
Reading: value=2163905.2 unit=gal
